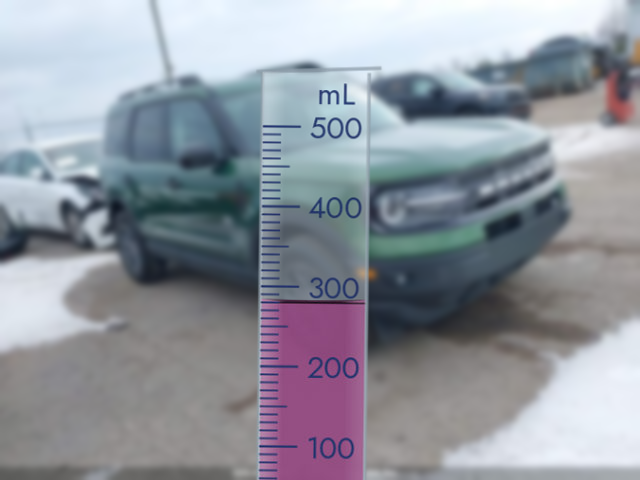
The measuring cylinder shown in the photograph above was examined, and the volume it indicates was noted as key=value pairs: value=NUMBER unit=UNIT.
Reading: value=280 unit=mL
